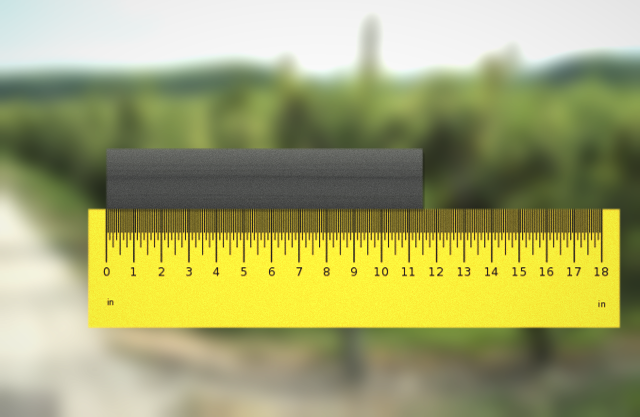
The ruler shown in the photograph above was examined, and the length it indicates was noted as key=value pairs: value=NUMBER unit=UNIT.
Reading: value=11.5 unit=in
